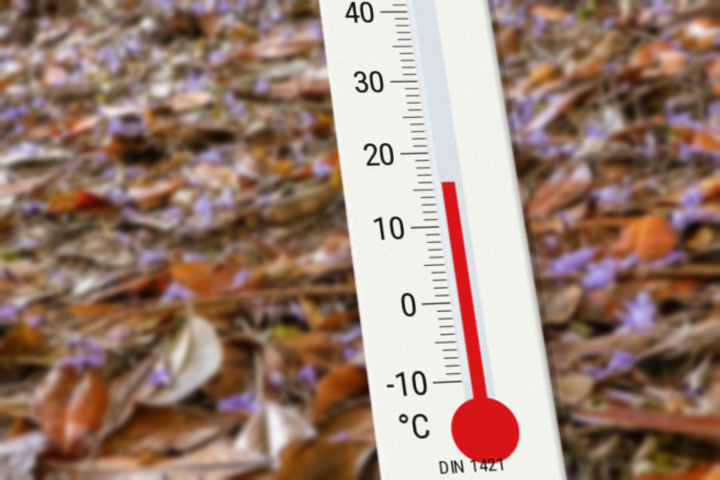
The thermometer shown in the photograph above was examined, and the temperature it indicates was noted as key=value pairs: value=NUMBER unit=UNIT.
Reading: value=16 unit=°C
